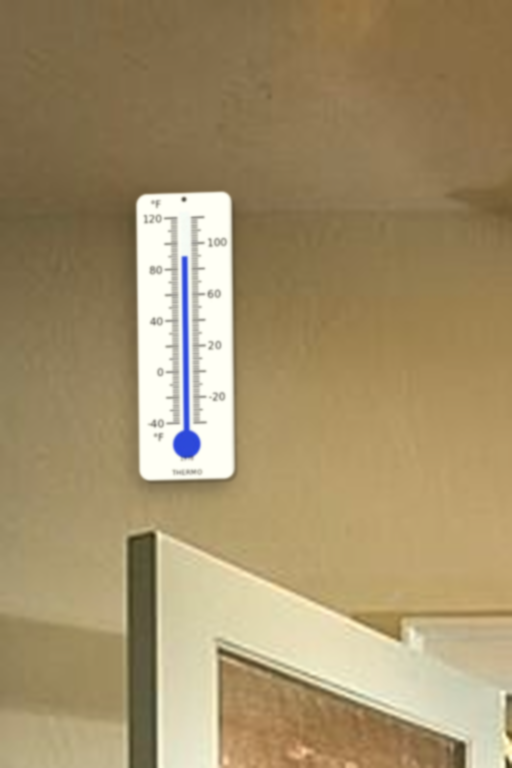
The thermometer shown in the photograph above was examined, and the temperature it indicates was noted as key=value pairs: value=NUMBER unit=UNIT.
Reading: value=90 unit=°F
